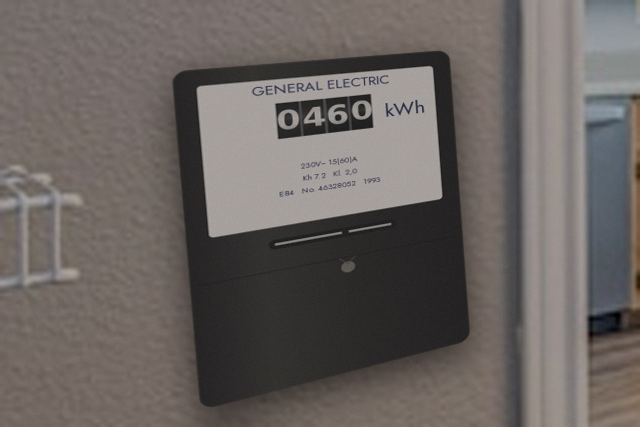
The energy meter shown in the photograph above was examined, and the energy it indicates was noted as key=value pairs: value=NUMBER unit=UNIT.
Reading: value=460 unit=kWh
